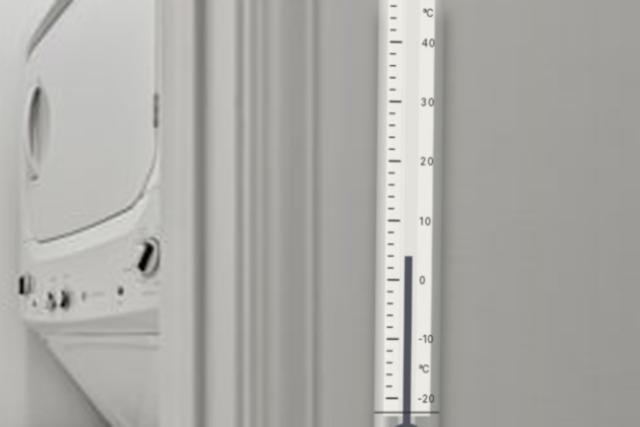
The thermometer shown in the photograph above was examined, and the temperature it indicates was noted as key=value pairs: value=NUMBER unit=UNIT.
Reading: value=4 unit=°C
